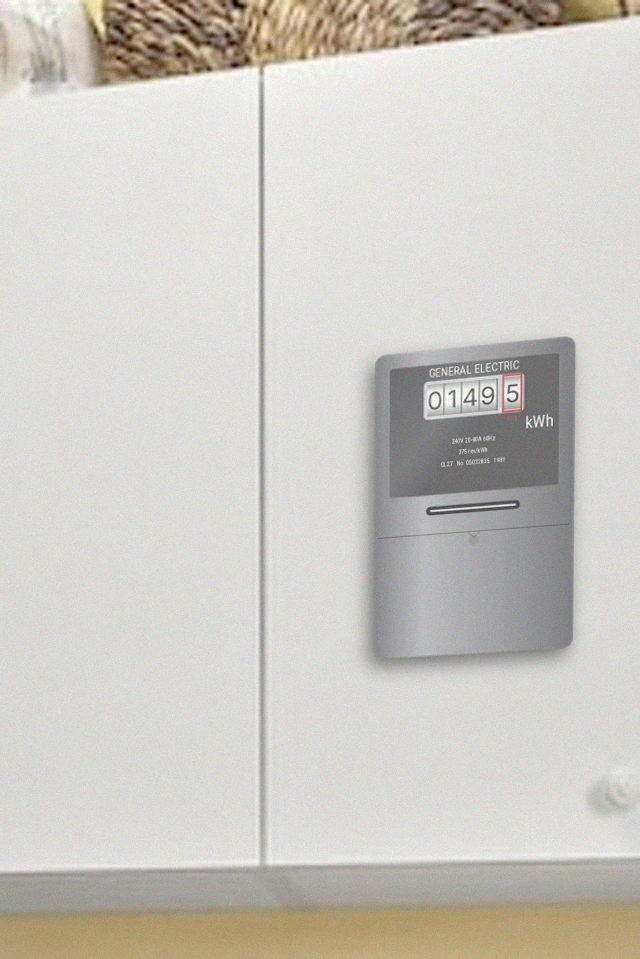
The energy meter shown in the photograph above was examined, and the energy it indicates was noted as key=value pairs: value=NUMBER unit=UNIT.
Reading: value=149.5 unit=kWh
